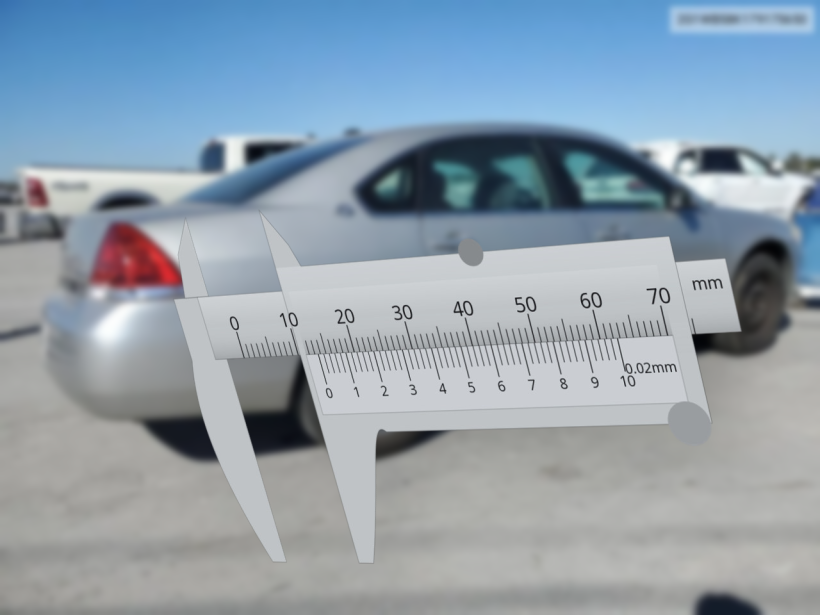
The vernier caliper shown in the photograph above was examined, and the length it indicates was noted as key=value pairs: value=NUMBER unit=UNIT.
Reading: value=13.6 unit=mm
